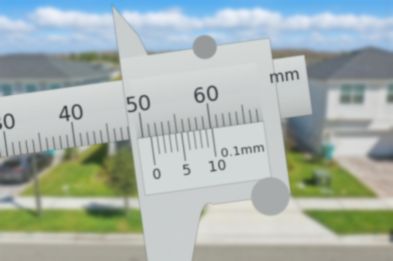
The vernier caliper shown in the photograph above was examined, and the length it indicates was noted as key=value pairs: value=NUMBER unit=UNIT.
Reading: value=51.2 unit=mm
